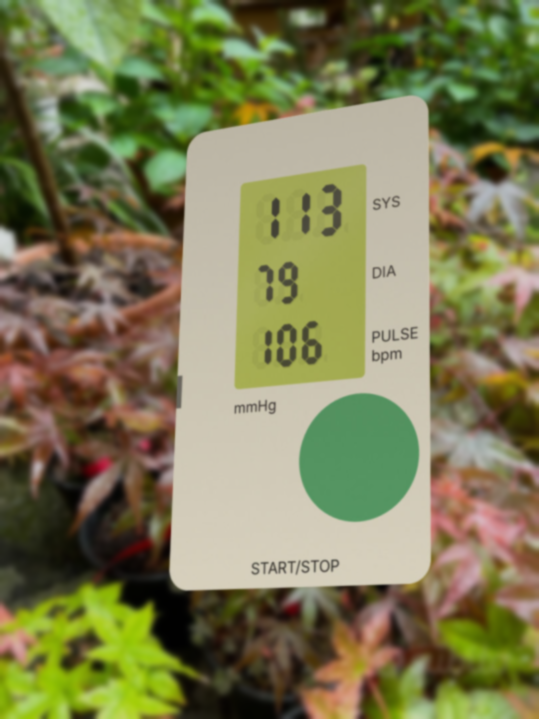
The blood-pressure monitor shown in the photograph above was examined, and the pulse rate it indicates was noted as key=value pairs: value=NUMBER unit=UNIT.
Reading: value=106 unit=bpm
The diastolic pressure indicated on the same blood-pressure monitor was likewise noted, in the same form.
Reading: value=79 unit=mmHg
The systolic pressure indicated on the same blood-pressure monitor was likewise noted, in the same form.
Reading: value=113 unit=mmHg
